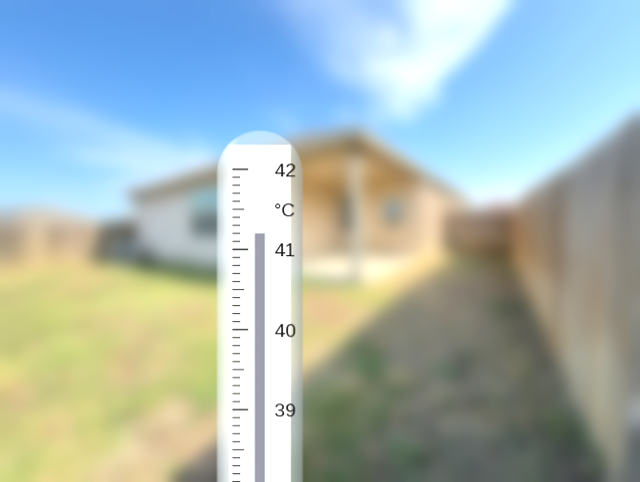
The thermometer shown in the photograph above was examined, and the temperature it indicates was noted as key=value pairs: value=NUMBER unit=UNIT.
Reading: value=41.2 unit=°C
